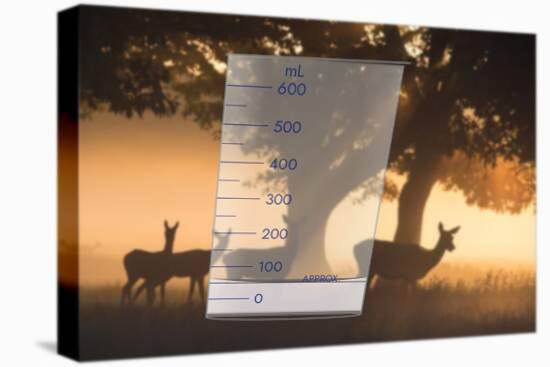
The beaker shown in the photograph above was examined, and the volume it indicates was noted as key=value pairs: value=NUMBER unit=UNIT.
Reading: value=50 unit=mL
